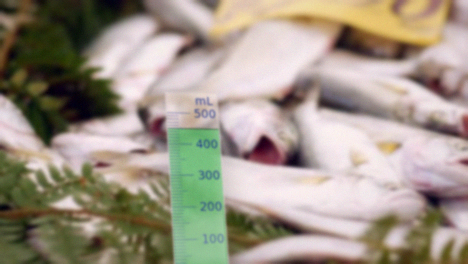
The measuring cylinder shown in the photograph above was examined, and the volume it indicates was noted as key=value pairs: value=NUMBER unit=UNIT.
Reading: value=450 unit=mL
